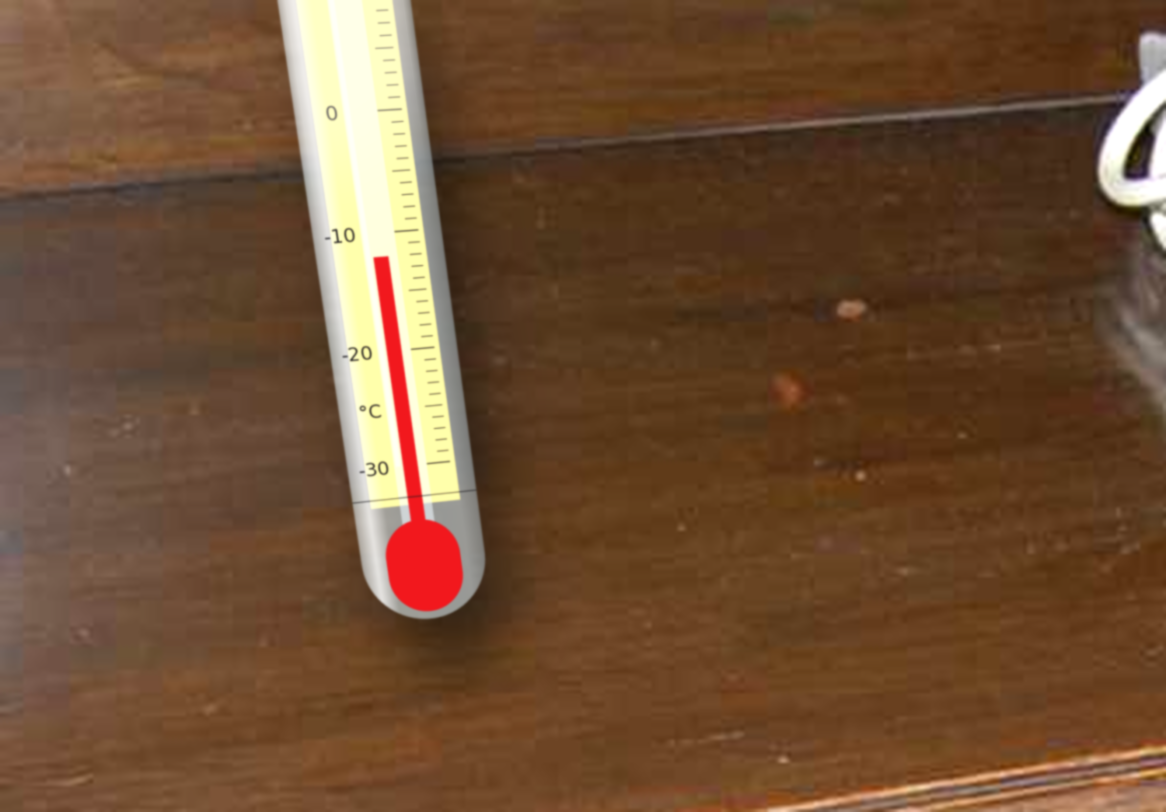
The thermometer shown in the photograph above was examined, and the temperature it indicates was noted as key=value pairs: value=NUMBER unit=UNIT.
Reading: value=-12 unit=°C
